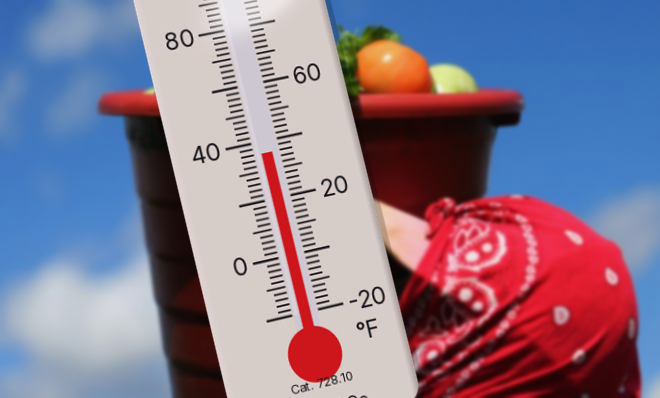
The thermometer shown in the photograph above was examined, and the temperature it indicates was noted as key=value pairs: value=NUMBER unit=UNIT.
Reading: value=36 unit=°F
